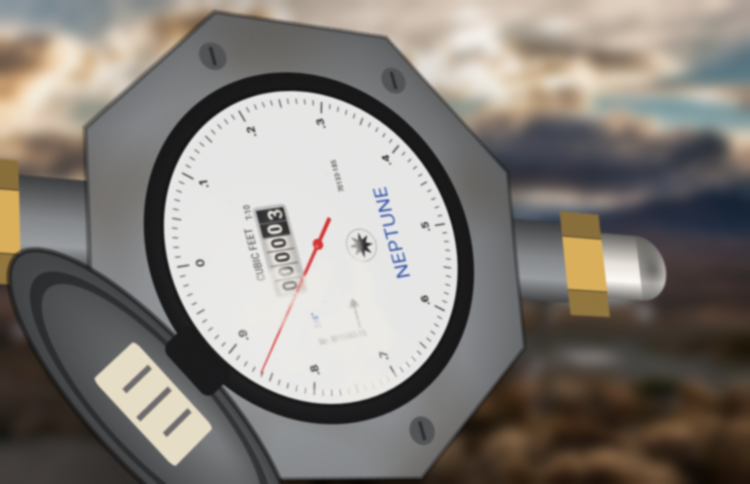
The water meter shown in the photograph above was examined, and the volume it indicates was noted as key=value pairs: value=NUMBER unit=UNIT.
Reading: value=2.86 unit=ft³
